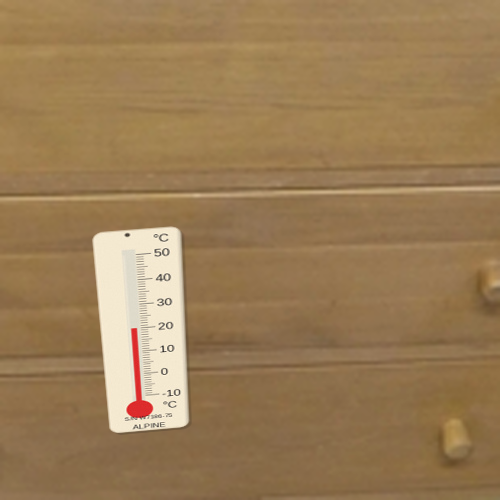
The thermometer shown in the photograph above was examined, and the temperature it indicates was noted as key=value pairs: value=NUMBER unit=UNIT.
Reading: value=20 unit=°C
